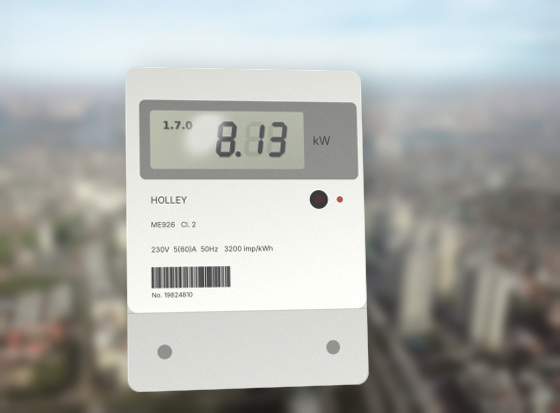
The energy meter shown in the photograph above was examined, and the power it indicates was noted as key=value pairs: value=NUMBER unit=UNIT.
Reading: value=8.13 unit=kW
